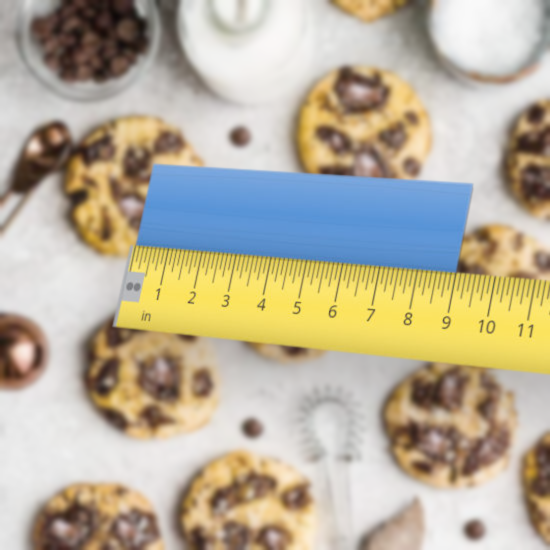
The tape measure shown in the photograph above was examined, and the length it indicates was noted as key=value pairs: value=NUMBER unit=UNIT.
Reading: value=9 unit=in
